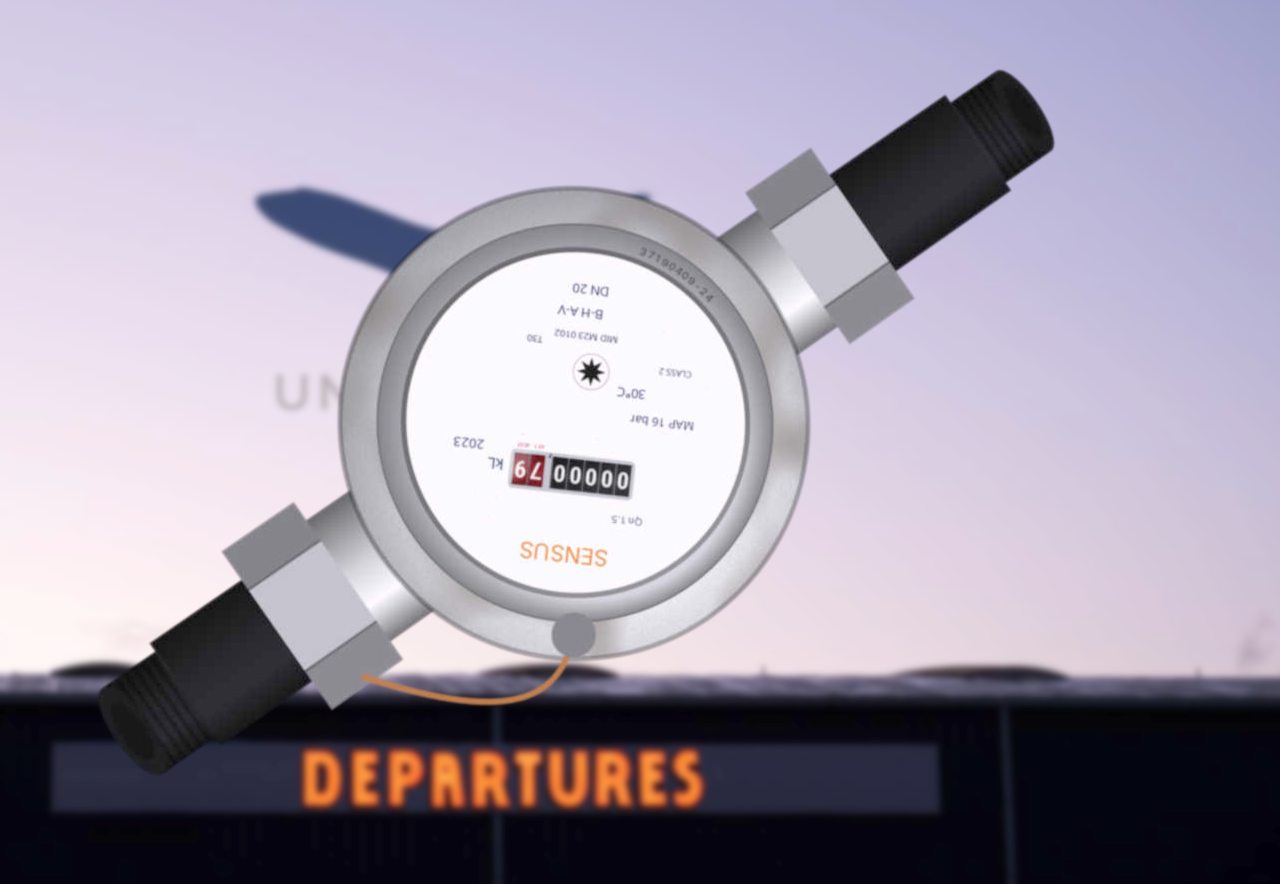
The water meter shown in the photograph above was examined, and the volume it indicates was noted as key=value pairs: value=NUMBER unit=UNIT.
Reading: value=0.79 unit=kL
